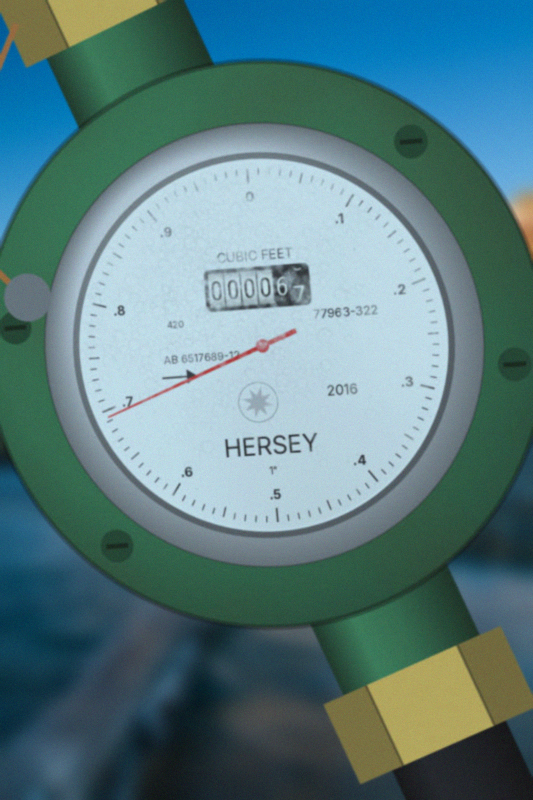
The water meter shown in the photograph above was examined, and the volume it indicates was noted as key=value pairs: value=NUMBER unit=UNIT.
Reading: value=66.69 unit=ft³
